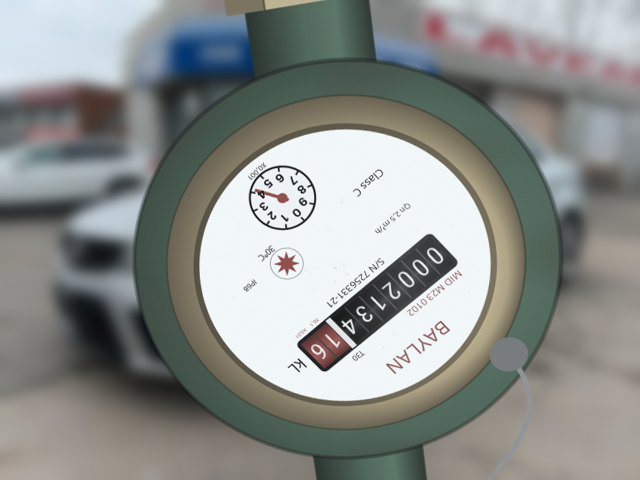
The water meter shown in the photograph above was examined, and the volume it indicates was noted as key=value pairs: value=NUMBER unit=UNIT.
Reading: value=2134.164 unit=kL
